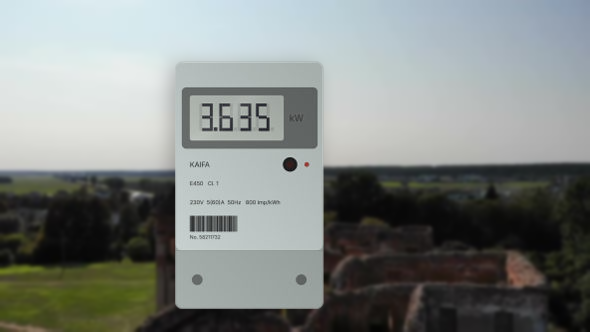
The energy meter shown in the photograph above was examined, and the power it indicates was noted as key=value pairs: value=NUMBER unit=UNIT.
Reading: value=3.635 unit=kW
